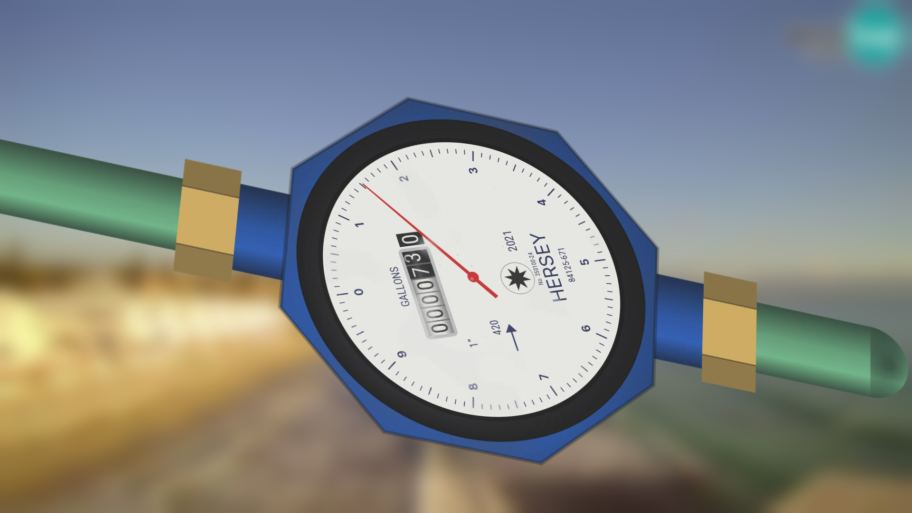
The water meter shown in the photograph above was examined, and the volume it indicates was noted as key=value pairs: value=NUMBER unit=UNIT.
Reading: value=731.5 unit=gal
